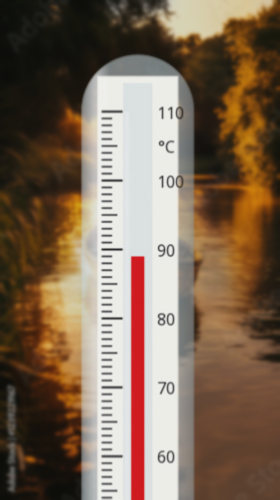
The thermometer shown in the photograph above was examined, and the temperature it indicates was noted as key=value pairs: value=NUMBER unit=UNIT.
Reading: value=89 unit=°C
